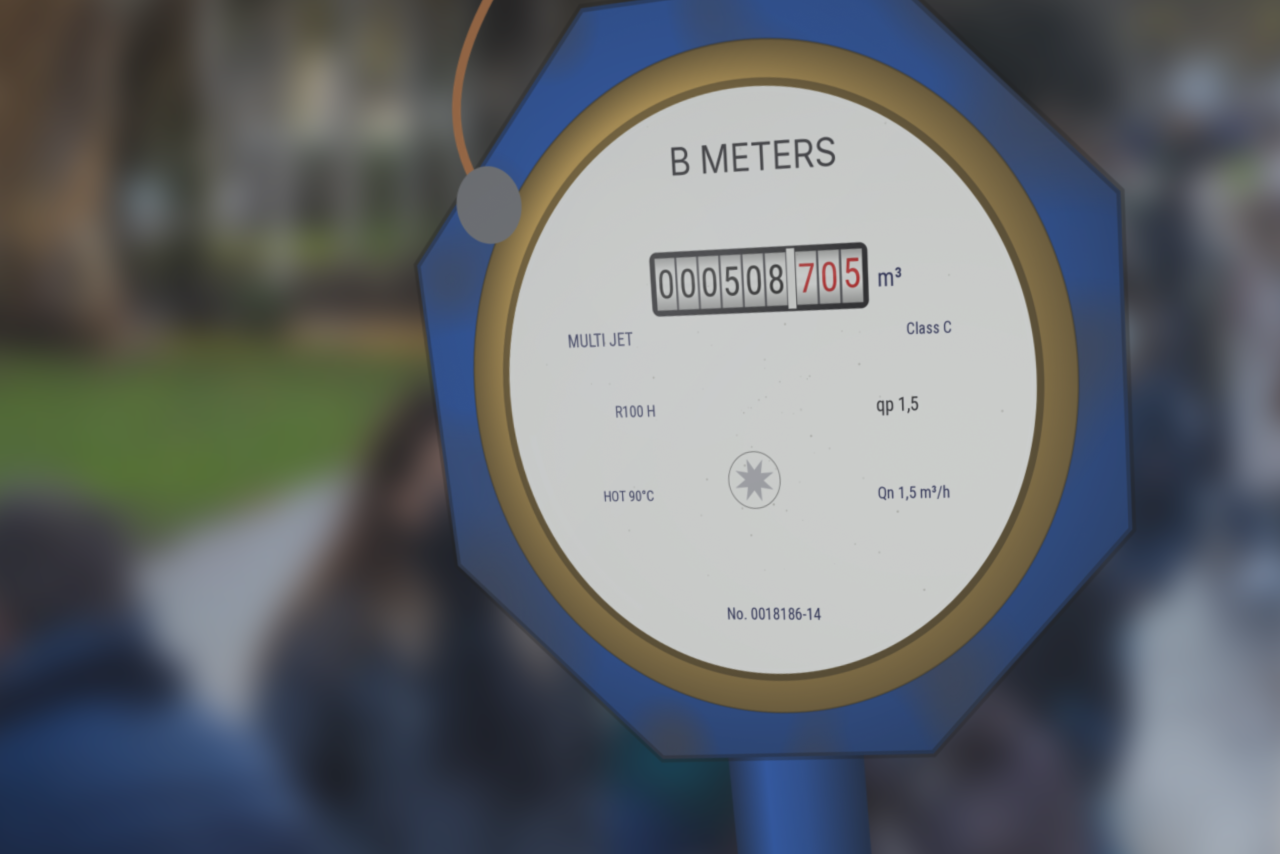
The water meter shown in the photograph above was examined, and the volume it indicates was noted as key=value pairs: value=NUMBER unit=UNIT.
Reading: value=508.705 unit=m³
